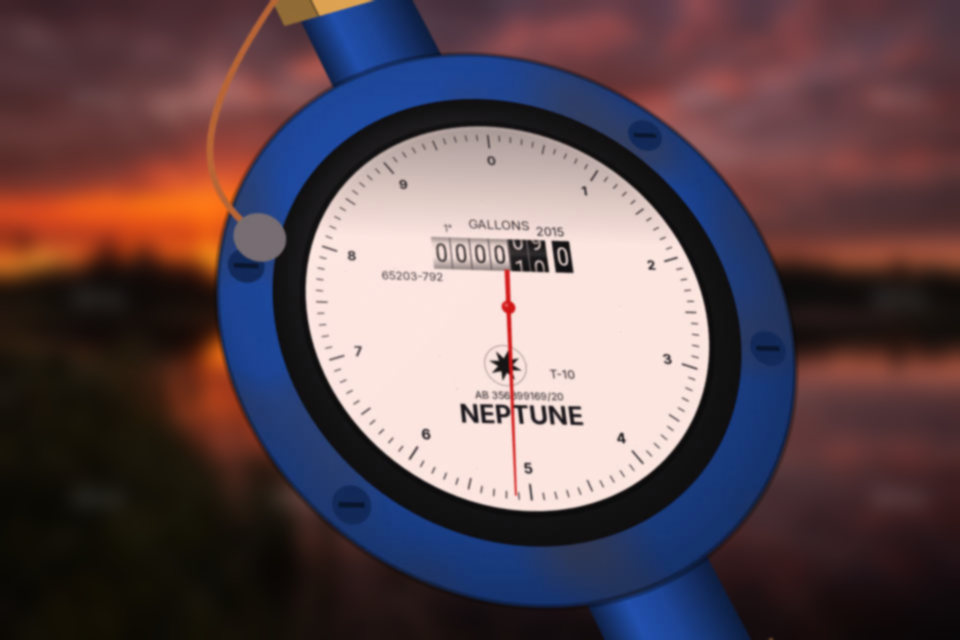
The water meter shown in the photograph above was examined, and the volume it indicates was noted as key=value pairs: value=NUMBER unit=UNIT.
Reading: value=95.1 unit=gal
